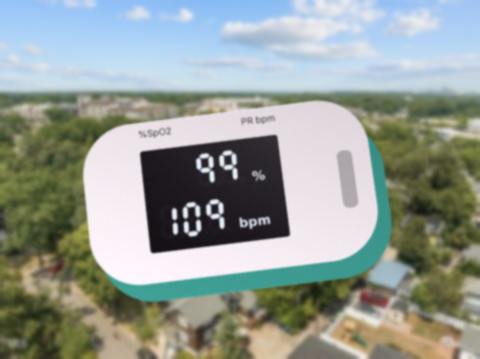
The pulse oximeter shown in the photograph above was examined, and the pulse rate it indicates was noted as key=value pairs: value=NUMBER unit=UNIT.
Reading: value=109 unit=bpm
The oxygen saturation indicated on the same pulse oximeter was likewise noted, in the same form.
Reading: value=99 unit=%
